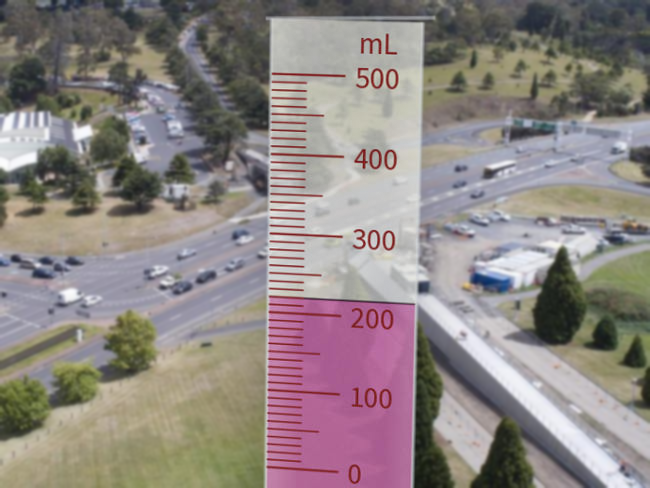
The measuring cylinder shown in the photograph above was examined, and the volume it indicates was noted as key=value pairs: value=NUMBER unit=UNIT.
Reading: value=220 unit=mL
